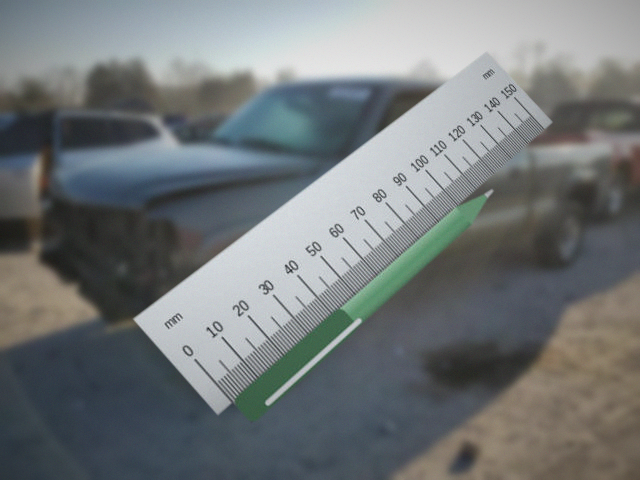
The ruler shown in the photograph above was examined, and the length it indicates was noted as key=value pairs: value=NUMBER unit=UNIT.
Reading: value=115 unit=mm
